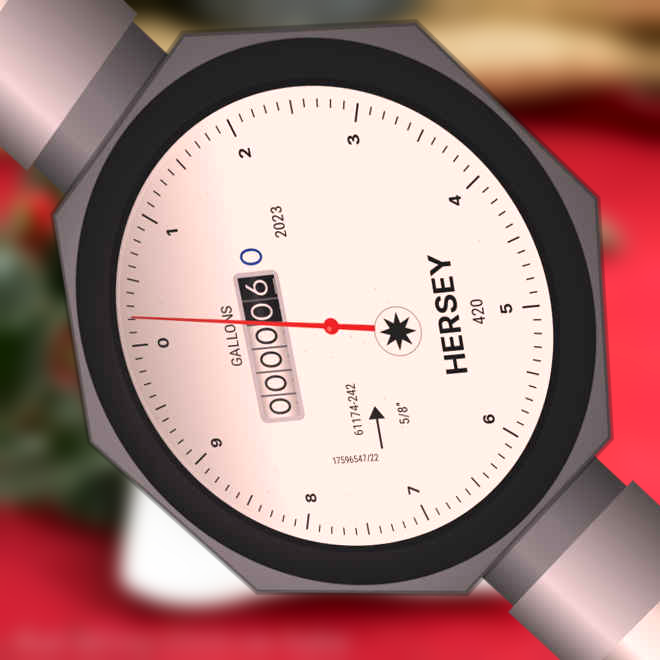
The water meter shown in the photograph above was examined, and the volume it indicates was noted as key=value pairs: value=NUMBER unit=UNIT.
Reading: value=60.2 unit=gal
